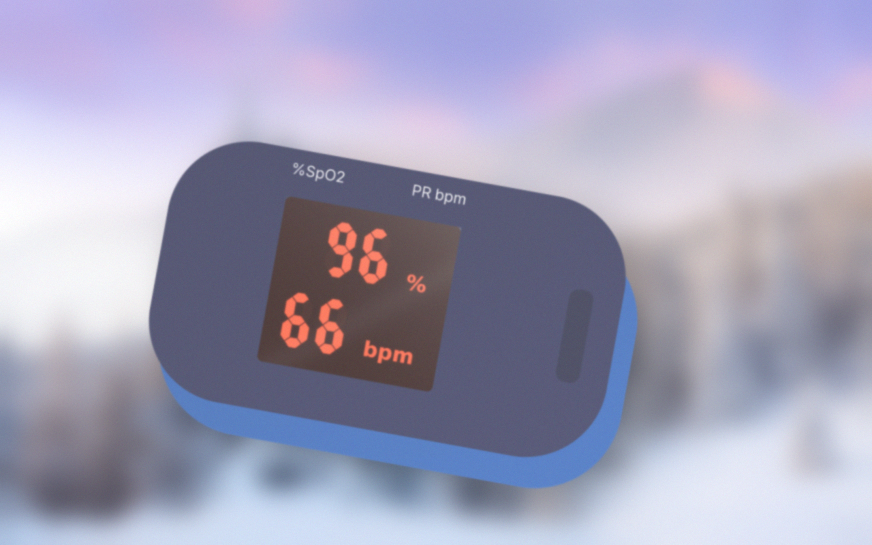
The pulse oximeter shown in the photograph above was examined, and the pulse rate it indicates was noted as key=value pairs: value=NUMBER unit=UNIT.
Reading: value=66 unit=bpm
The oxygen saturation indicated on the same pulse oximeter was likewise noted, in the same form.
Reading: value=96 unit=%
